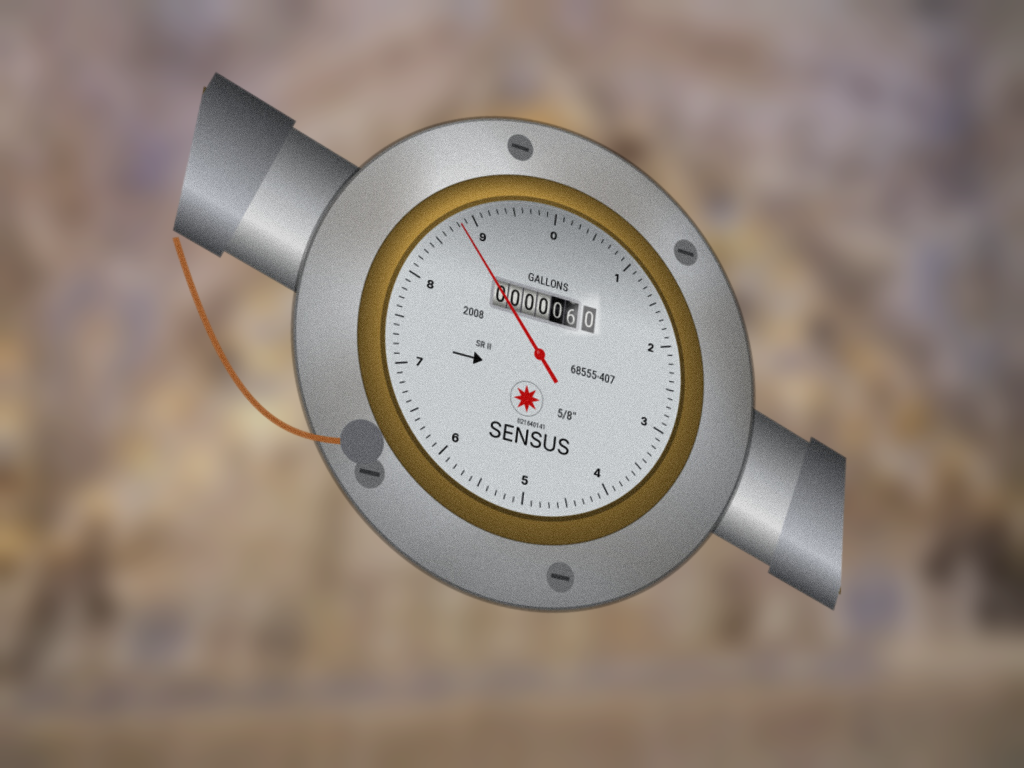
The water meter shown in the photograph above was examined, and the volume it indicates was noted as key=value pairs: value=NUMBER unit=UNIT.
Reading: value=58.8 unit=gal
